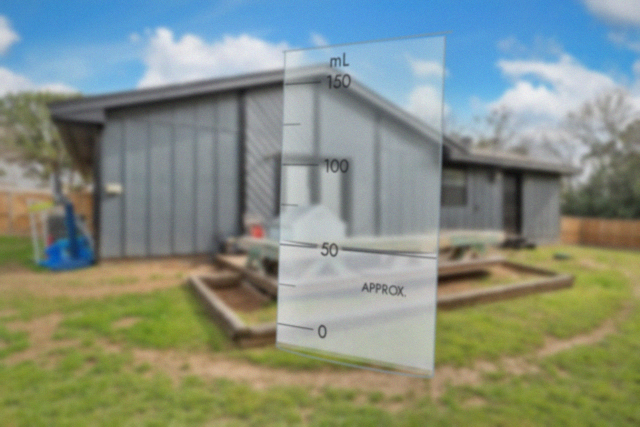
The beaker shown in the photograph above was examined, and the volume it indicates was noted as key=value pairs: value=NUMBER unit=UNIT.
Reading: value=50 unit=mL
